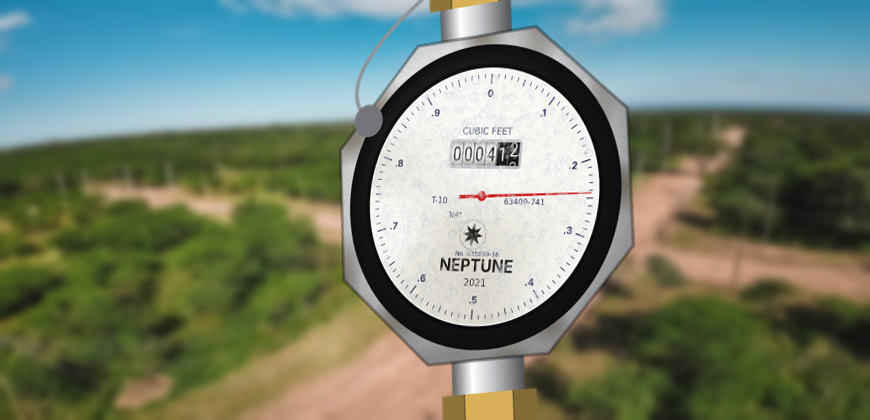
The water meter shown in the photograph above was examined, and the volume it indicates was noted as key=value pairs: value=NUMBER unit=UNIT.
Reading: value=412.24 unit=ft³
